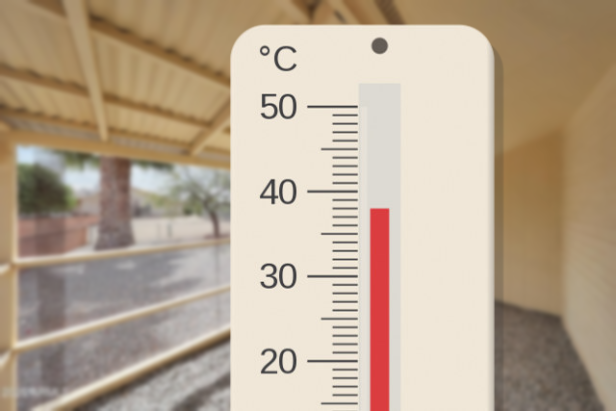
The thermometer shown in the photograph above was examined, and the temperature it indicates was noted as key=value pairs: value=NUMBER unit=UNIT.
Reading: value=38 unit=°C
